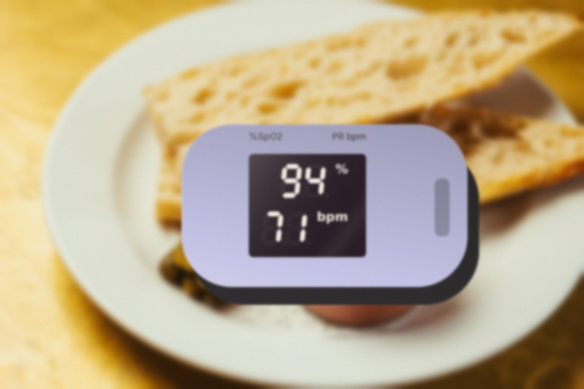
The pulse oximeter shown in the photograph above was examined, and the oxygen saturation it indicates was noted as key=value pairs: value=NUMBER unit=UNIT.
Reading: value=94 unit=%
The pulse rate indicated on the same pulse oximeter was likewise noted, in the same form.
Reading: value=71 unit=bpm
